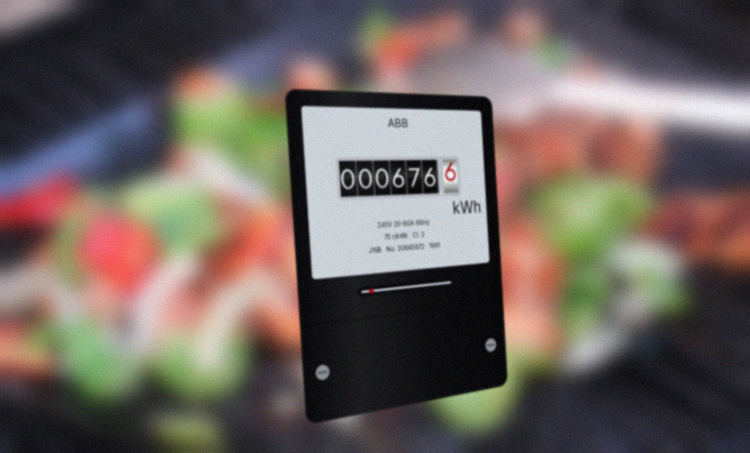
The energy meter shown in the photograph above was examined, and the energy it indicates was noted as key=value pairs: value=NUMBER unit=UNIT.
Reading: value=676.6 unit=kWh
